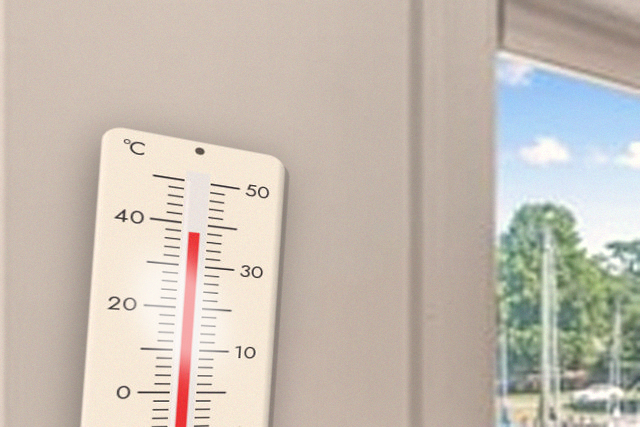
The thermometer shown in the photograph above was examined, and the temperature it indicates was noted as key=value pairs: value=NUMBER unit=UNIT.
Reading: value=38 unit=°C
